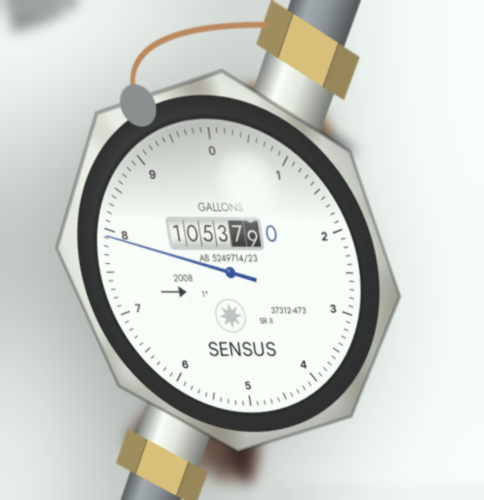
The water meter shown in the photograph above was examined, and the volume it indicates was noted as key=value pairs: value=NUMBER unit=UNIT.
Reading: value=1053787.9 unit=gal
